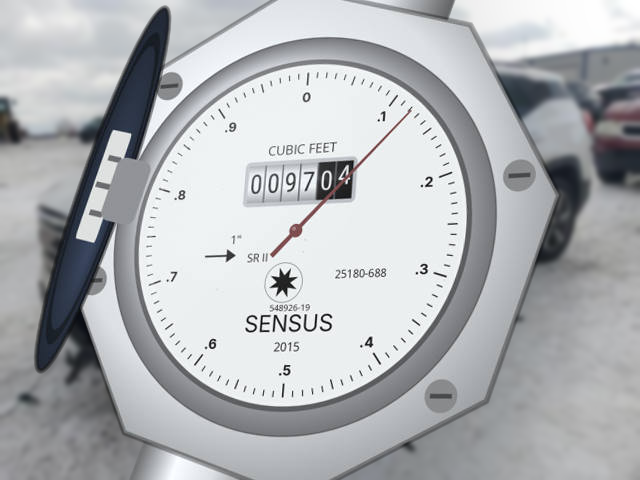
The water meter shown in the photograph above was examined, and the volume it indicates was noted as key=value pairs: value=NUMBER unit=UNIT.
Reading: value=9704.12 unit=ft³
